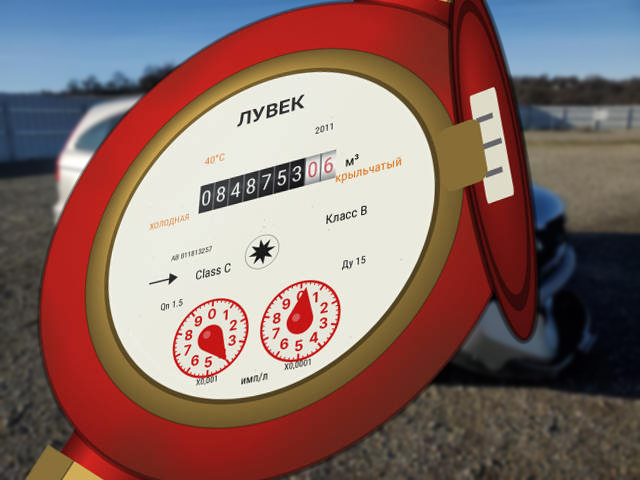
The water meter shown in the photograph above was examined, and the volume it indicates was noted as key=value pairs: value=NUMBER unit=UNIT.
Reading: value=848753.0640 unit=m³
